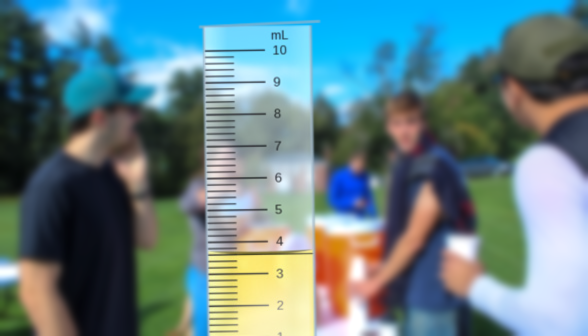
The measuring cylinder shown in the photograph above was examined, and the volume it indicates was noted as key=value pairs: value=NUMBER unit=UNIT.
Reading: value=3.6 unit=mL
